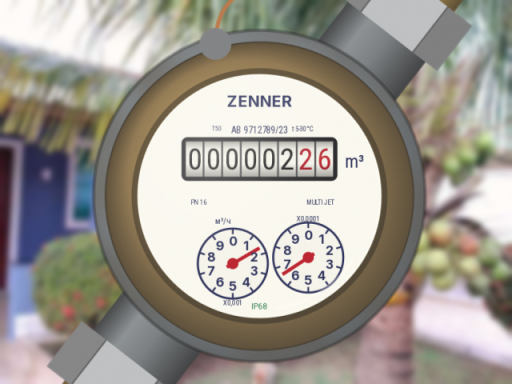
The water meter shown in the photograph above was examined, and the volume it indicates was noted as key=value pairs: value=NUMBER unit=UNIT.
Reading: value=2.2616 unit=m³
